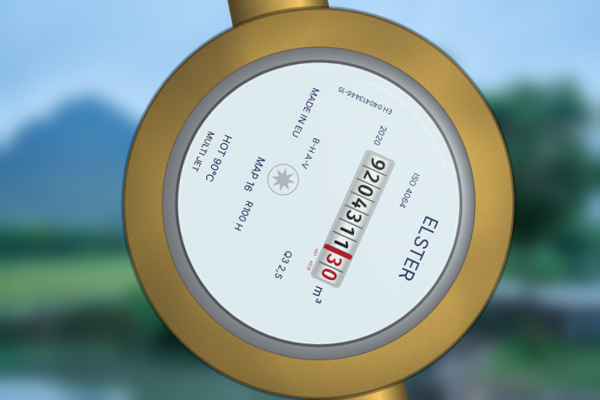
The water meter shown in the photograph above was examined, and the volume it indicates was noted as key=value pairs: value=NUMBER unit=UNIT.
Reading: value=9204311.30 unit=m³
